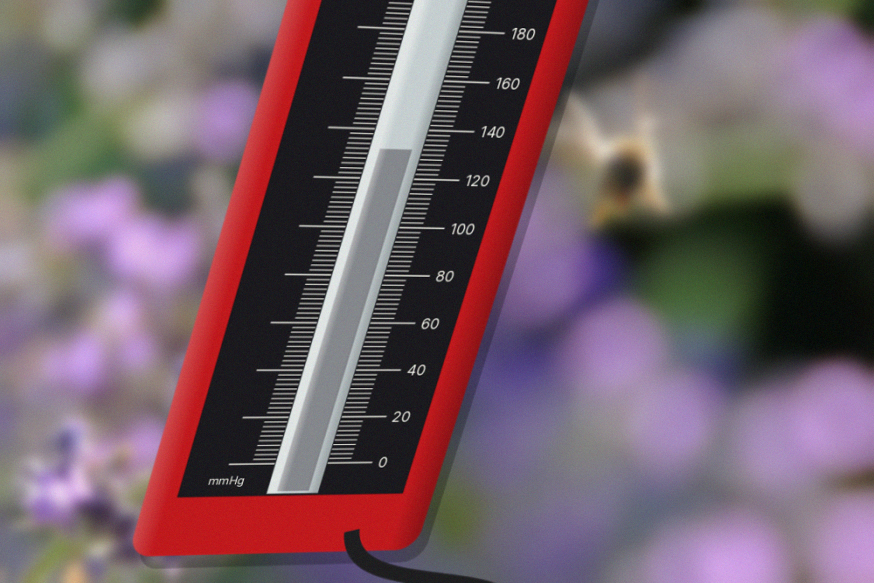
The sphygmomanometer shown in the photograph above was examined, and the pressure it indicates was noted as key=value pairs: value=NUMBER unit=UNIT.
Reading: value=132 unit=mmHg
